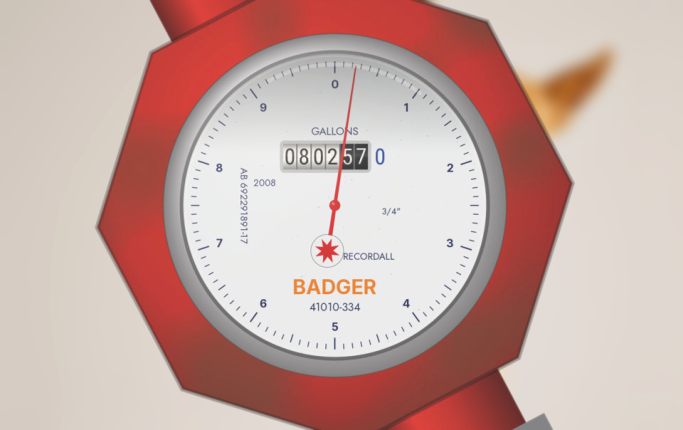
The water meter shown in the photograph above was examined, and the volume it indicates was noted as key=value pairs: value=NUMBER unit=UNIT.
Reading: value=802570.2 unit=gal
